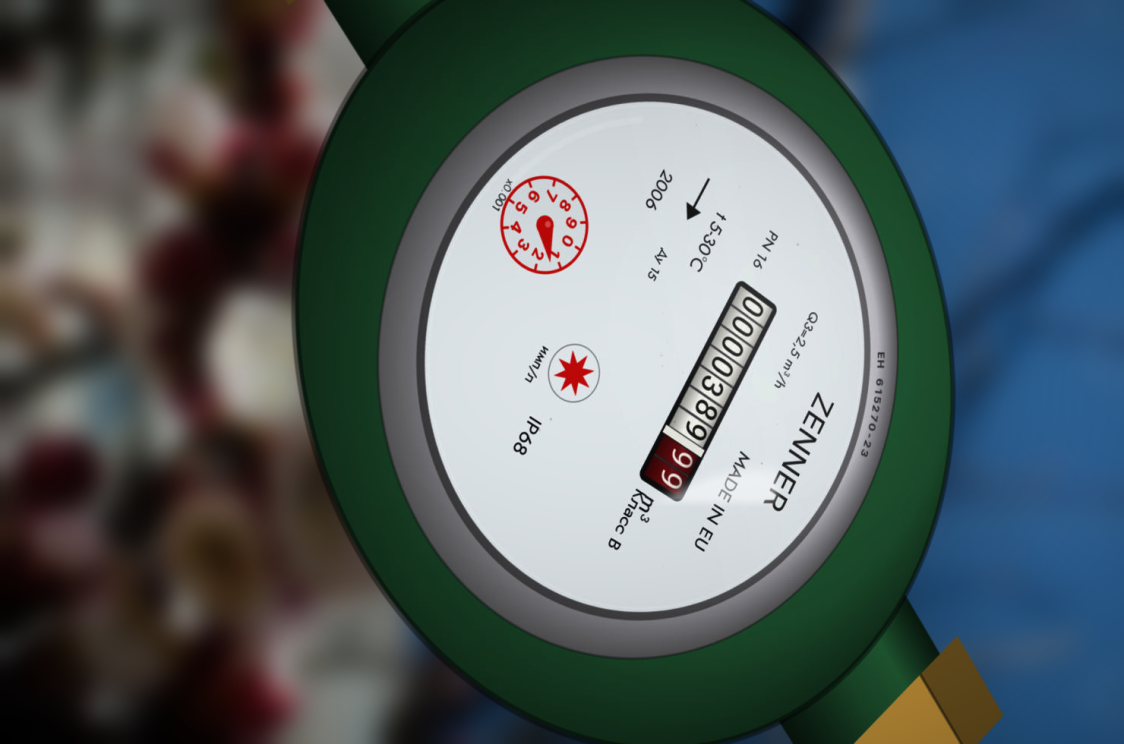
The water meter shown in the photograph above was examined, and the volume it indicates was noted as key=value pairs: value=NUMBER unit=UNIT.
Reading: value=389.991 unit=m³
